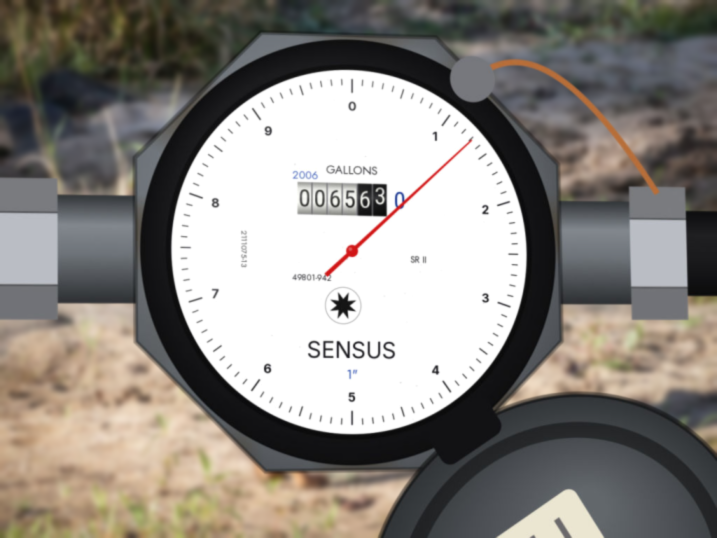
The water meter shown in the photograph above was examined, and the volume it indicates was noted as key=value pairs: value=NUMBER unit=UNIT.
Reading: value=65631.3 unit=gal
